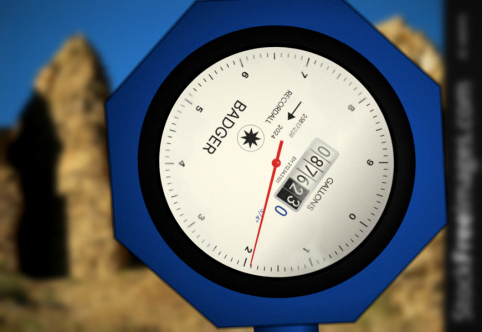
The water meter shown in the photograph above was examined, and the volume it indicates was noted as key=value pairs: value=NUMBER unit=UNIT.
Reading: value=876231.9 unit=gal
